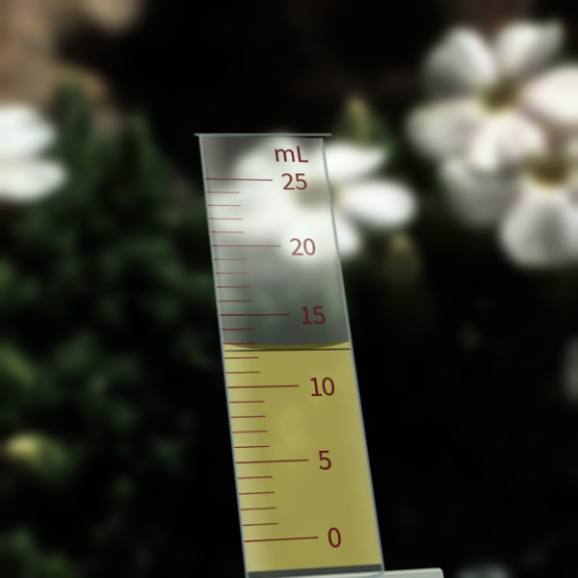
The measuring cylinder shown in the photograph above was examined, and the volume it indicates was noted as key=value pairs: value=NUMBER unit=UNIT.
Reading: value=12.5 unit=mL
